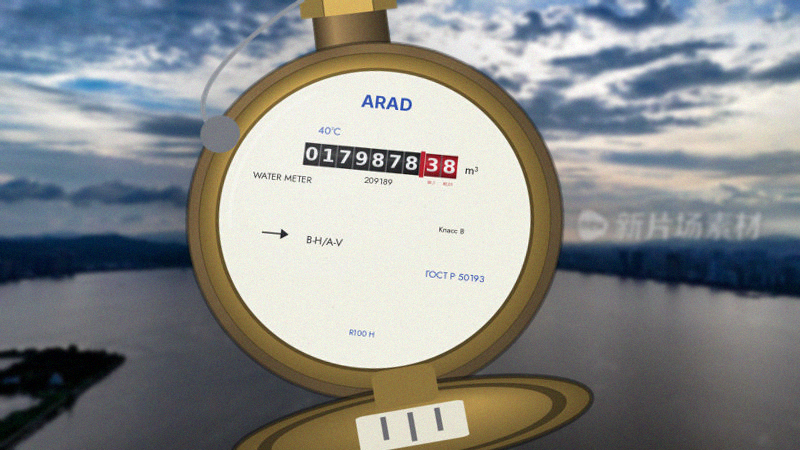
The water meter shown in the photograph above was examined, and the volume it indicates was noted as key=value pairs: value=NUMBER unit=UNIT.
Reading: value=179878.38 unit=m³
